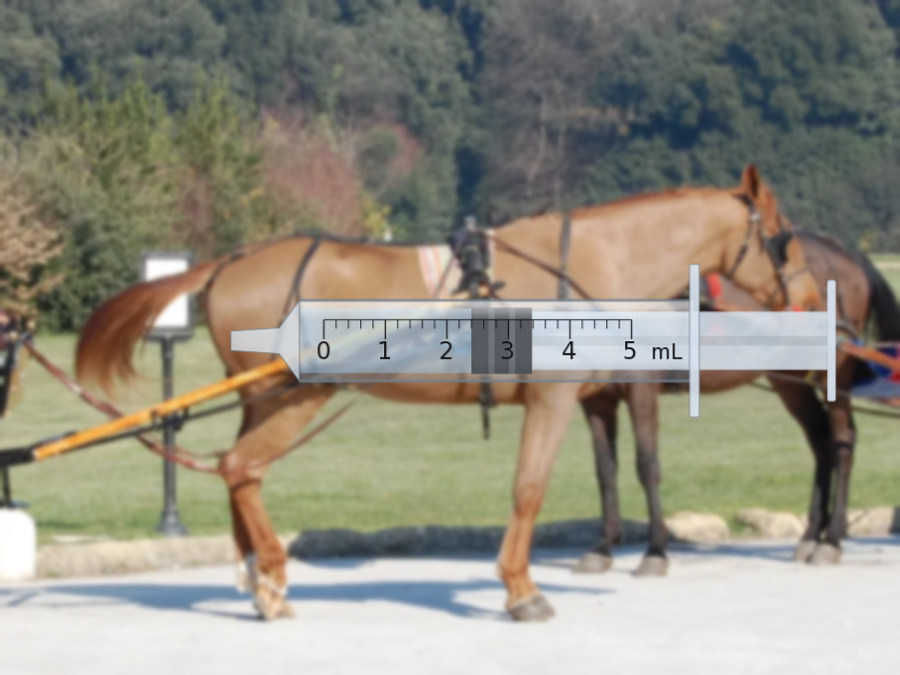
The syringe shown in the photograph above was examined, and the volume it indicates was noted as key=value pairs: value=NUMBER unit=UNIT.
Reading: value=2.4 unit=mL
